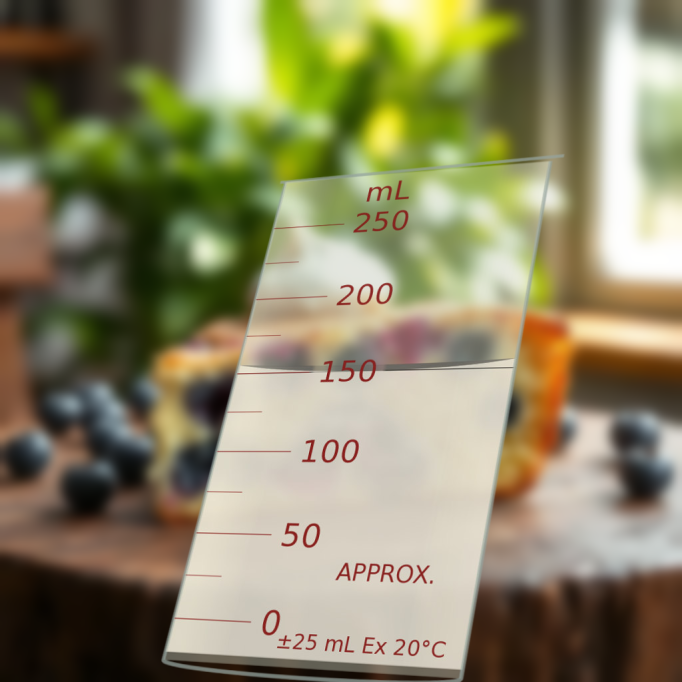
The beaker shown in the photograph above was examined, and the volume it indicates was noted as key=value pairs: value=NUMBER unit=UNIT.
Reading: value=150 unit=mL
